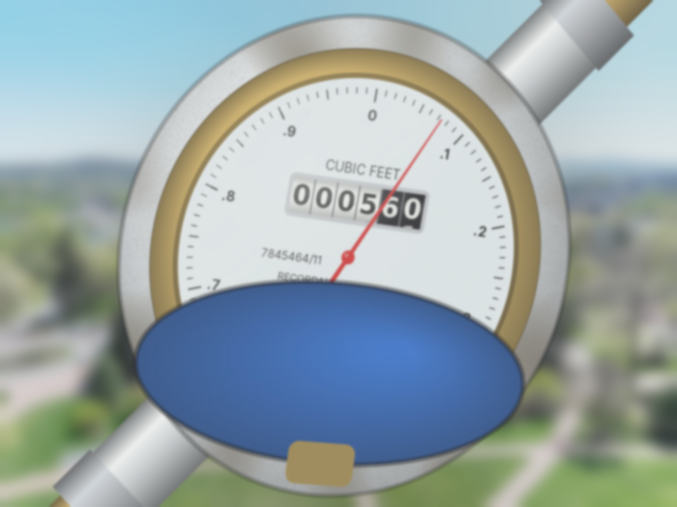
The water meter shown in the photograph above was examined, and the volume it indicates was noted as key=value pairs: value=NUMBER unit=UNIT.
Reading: value=560.07 unit=ft³
